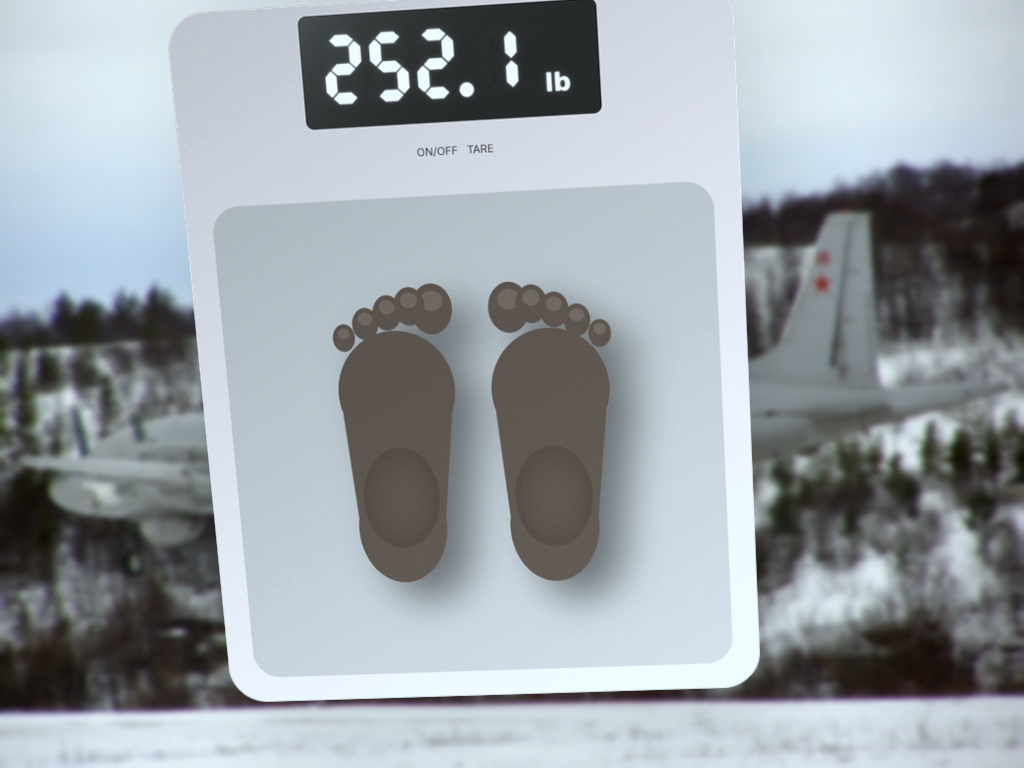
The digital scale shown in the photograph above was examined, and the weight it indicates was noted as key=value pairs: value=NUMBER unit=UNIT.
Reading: value=252.1 unit=lb
